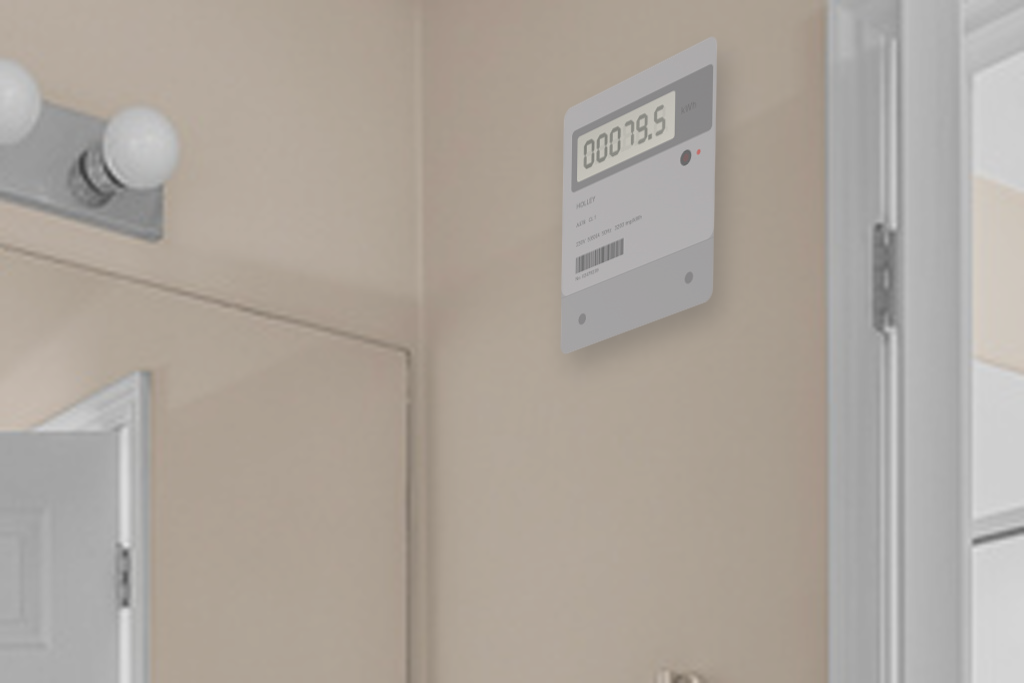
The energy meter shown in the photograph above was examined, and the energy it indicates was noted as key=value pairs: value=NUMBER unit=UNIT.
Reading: value=79.5 unit=kWh
